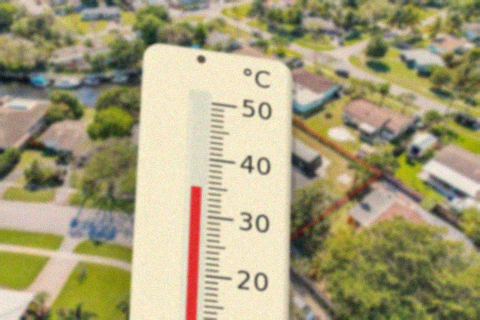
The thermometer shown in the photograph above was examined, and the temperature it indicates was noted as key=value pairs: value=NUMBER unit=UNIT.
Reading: value=35 unit=°C
